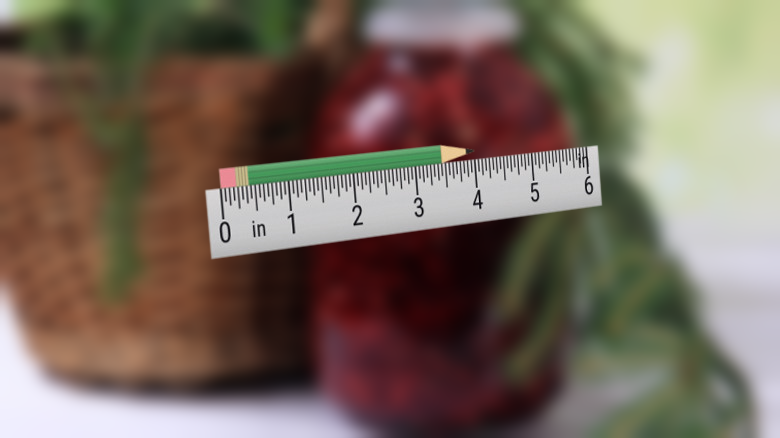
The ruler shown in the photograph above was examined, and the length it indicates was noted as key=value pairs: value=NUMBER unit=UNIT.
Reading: value=4 unit=in
